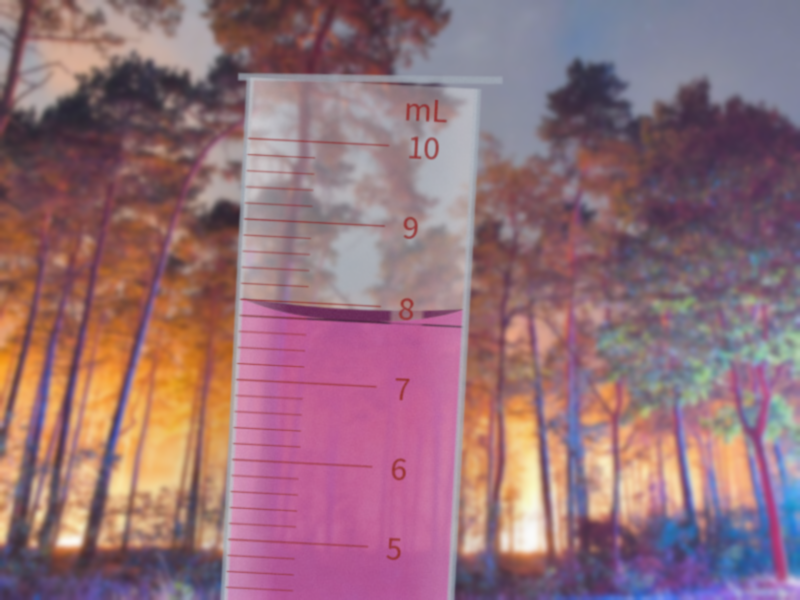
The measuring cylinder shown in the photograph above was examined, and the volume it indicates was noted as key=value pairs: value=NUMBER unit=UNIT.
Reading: value=7.8 unit=mL
